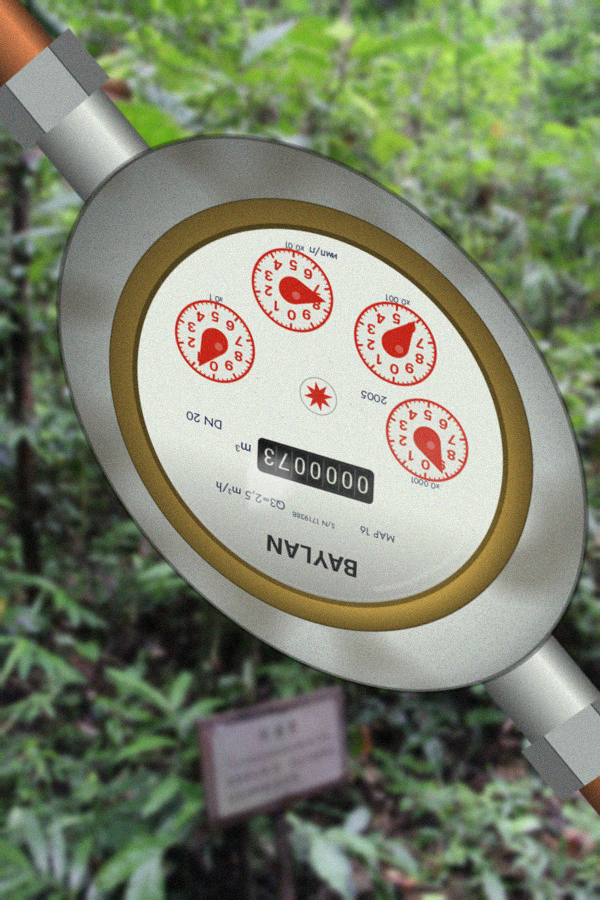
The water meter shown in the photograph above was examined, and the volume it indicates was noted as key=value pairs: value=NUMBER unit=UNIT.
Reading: value=73.0759 unit=m³
